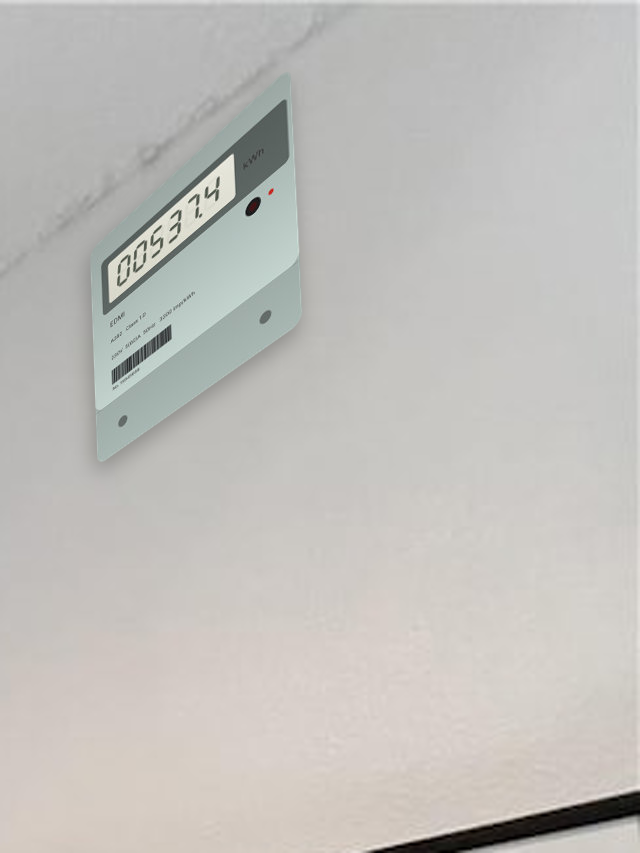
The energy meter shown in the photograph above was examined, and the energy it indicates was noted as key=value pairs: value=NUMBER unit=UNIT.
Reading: value=537.4 unit=kWh
